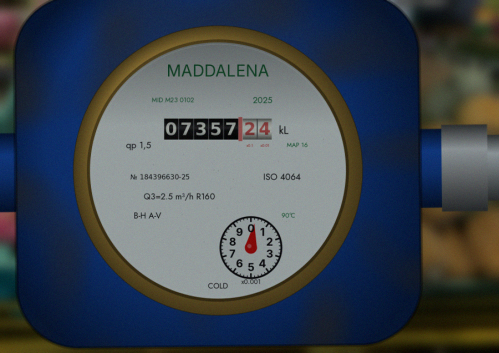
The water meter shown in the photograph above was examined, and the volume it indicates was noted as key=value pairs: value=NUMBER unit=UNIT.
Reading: value=7357.240 unit=kL
